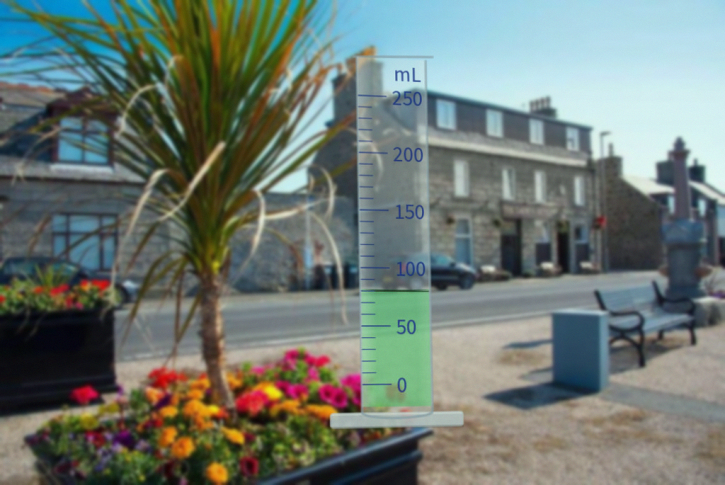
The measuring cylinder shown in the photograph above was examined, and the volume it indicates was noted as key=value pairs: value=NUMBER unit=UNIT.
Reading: value=80 unit=mL
